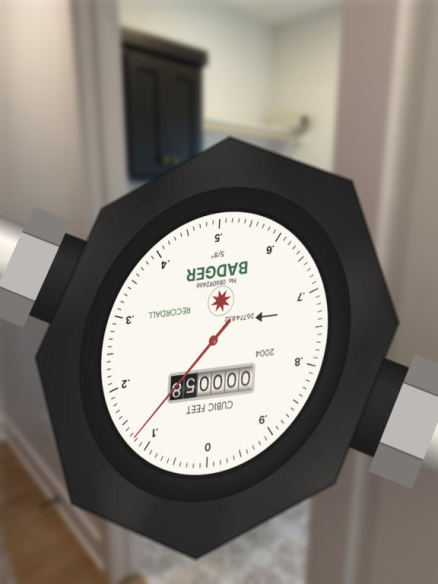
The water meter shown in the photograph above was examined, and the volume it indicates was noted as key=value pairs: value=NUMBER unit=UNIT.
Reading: value=58.12 unit=ft³
